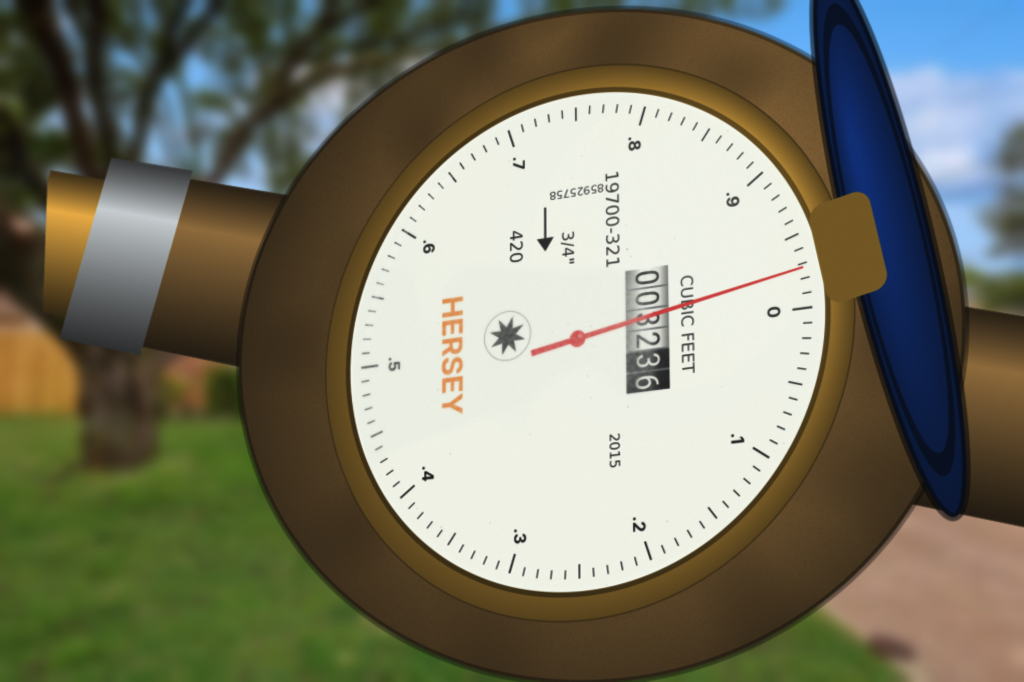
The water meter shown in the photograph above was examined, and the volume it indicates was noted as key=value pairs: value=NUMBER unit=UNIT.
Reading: value=3235.97 unit=ft³
